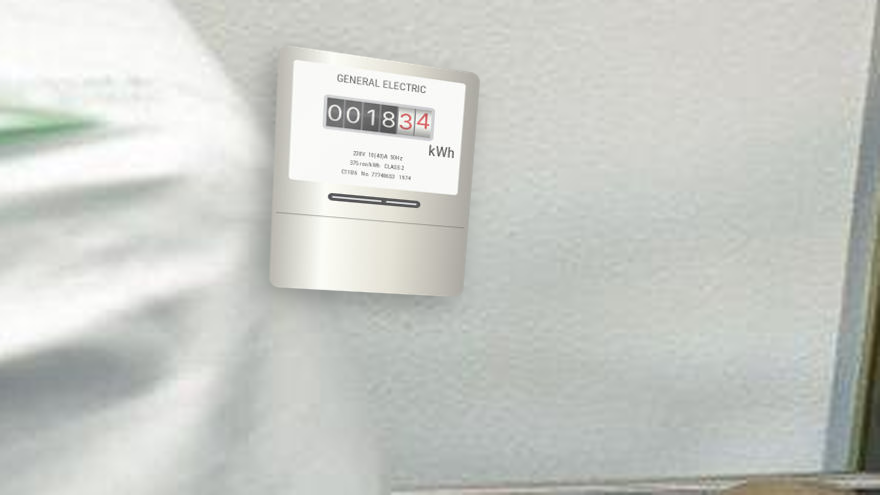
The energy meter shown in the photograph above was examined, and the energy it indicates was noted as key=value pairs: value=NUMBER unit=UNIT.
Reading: value=18.34 unit=kWh
